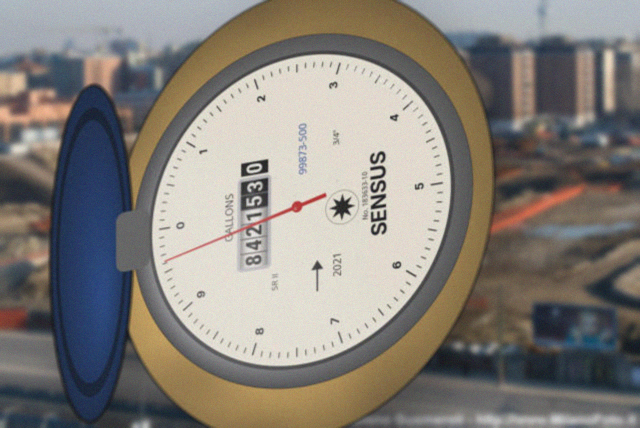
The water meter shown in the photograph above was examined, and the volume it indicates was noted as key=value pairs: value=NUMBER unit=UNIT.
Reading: value=8421529.6 unit=gal
